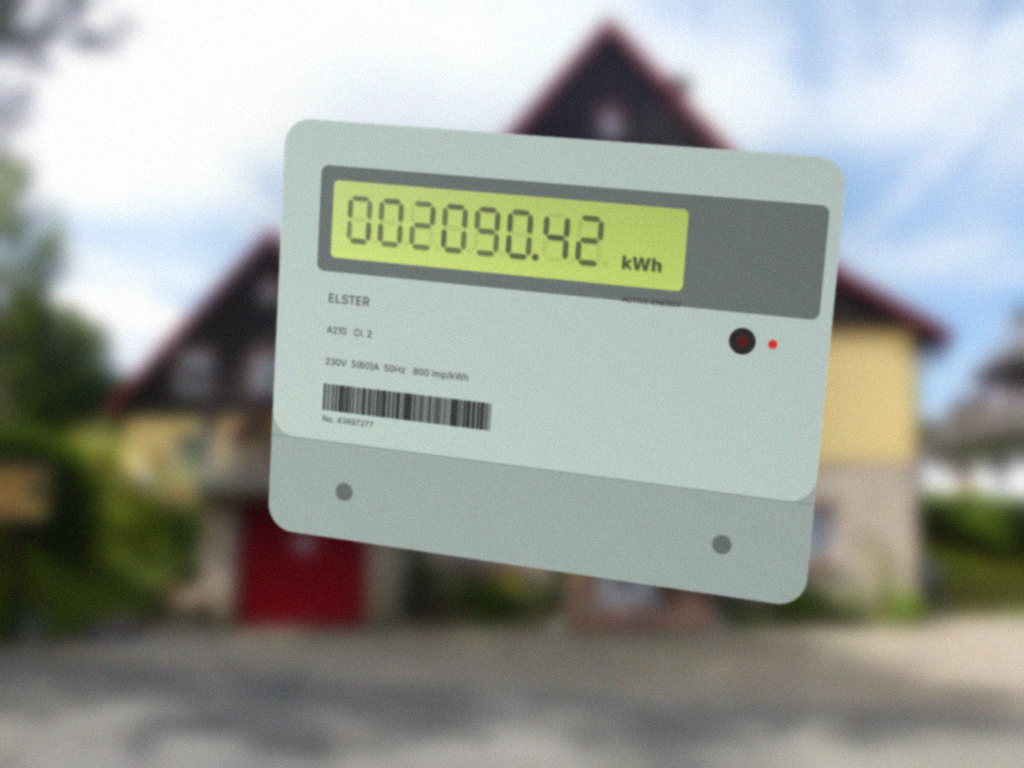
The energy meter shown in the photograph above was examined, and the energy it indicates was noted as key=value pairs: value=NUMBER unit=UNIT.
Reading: value=2090.42 unit=kWh
